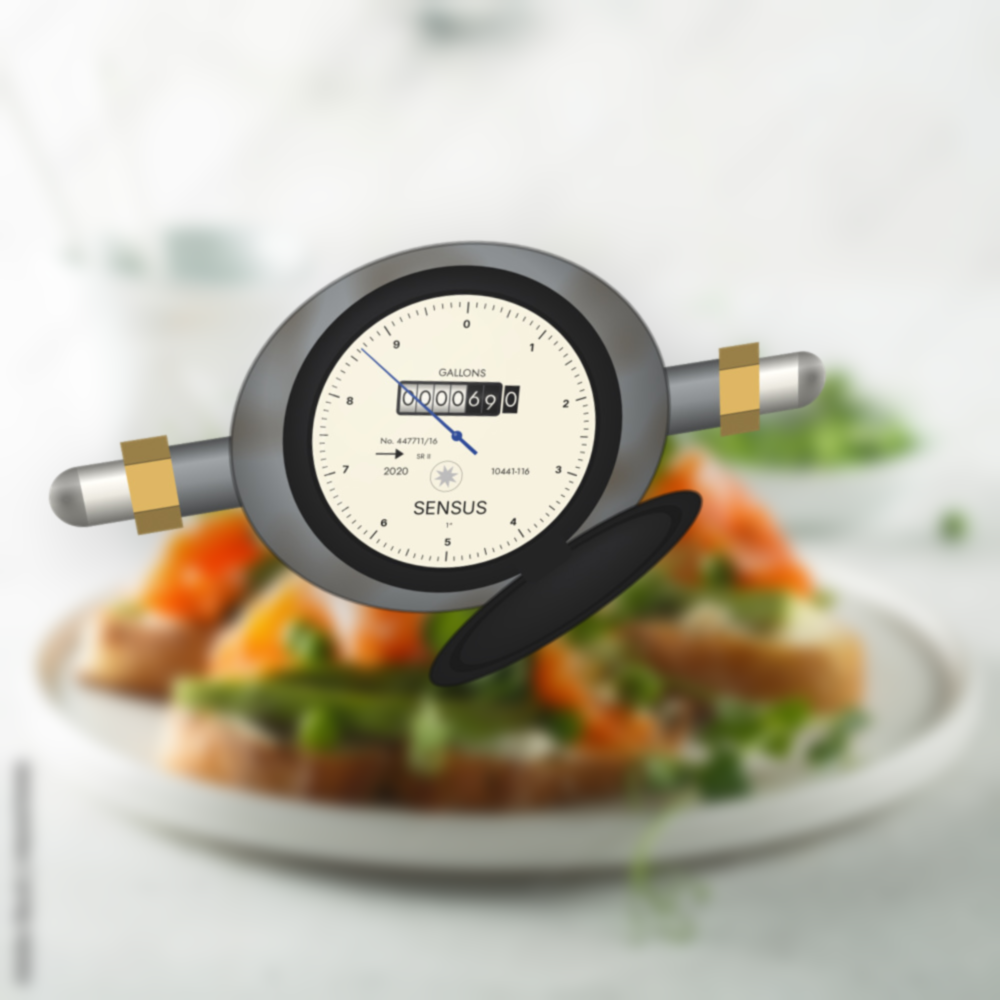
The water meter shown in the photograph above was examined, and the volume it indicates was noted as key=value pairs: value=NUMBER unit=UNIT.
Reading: value=688.6 unit=gal
